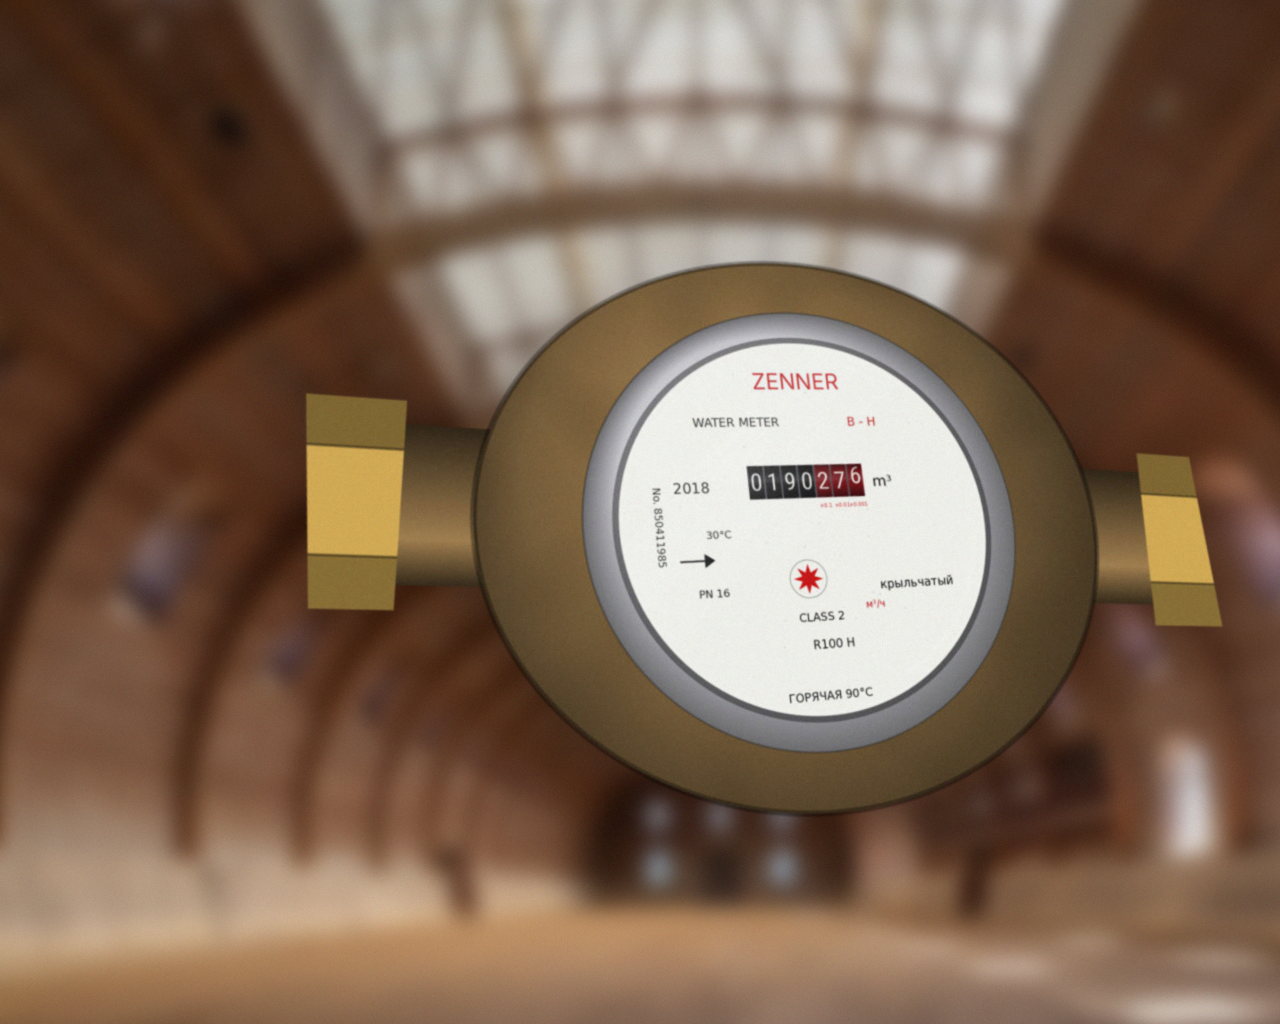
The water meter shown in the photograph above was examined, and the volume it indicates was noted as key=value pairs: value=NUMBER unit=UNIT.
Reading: value=190.276 unit=m³
